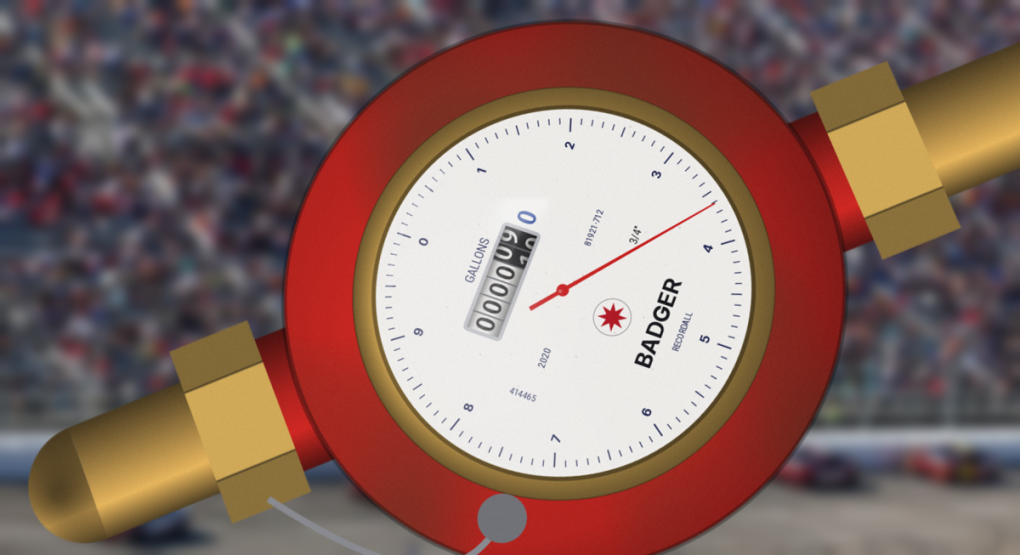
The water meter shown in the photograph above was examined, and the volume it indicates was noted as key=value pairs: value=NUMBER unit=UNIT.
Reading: value=93.6 unit=gal
